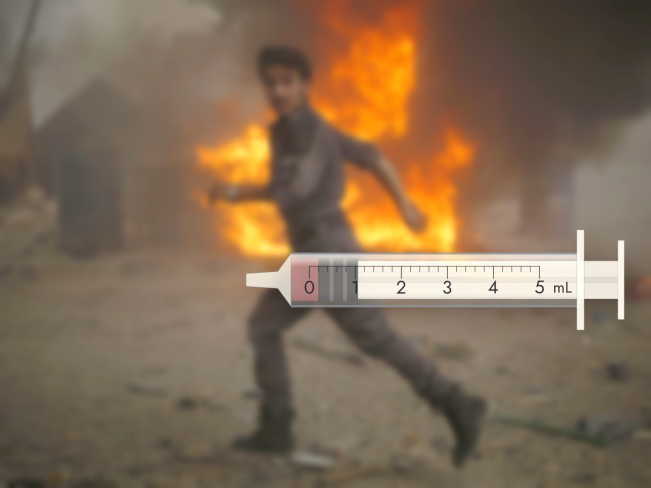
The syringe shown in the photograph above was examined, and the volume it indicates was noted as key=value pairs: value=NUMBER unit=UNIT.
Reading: value=0.2 unit=mL
